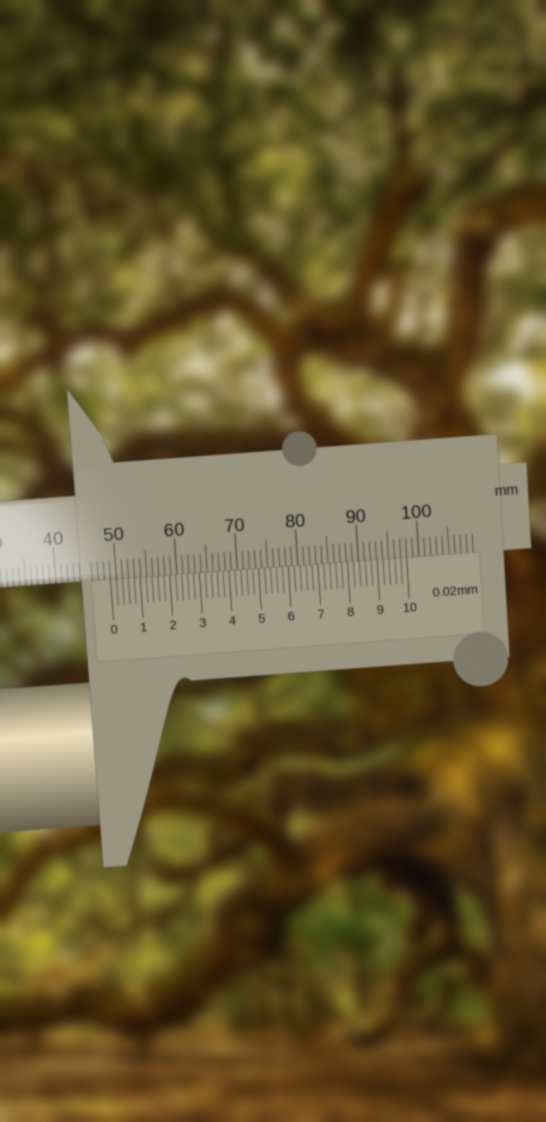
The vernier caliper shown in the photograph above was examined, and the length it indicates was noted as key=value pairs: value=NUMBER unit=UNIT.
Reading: value=49.0 unit=mm
